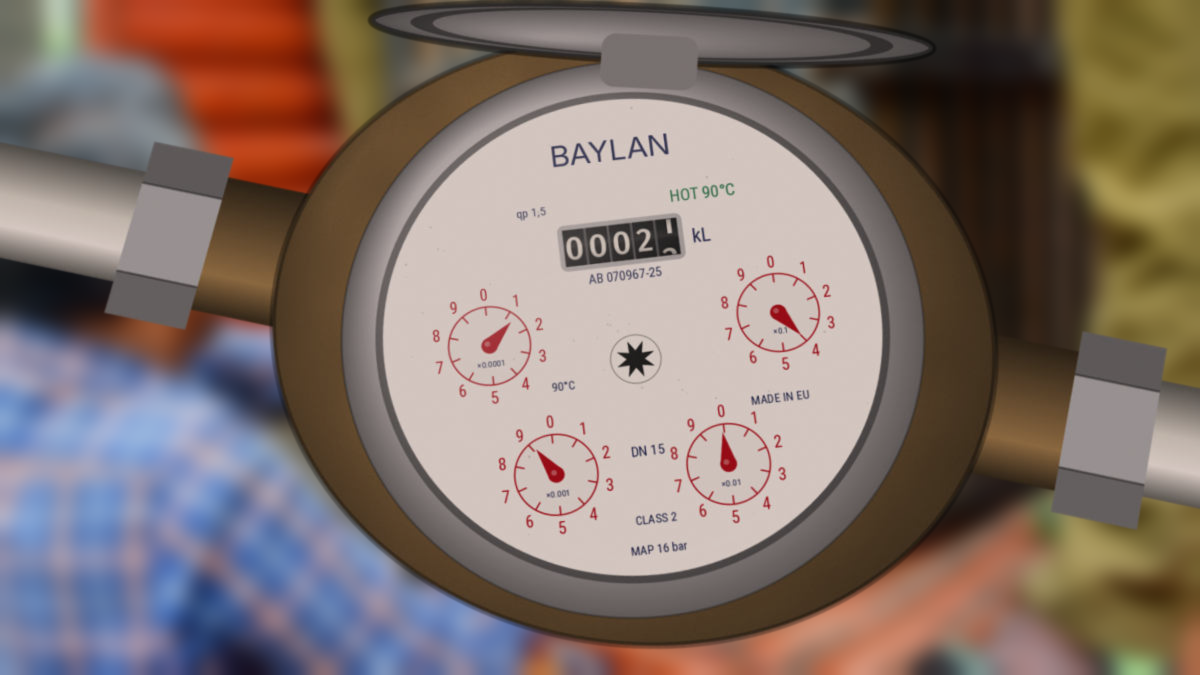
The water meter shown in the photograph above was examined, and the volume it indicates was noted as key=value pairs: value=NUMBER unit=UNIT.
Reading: value=21.3991 unit=kL
